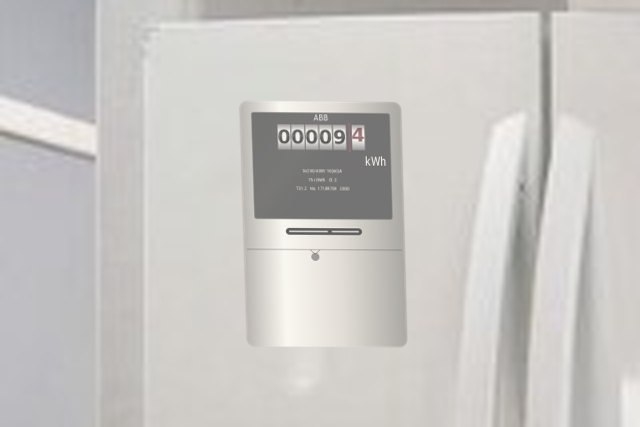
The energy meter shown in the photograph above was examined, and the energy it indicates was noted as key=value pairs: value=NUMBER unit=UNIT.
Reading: value=9.4 unit=kWh
